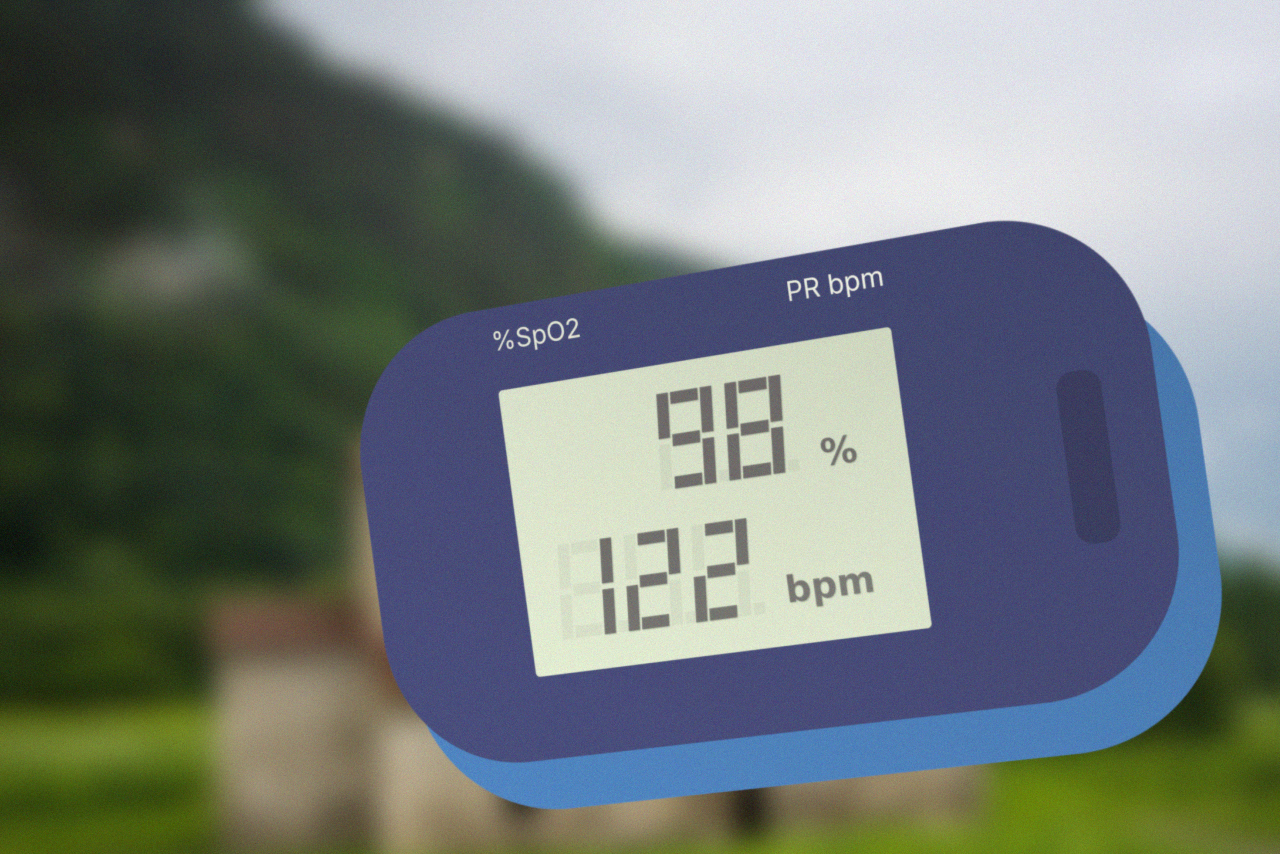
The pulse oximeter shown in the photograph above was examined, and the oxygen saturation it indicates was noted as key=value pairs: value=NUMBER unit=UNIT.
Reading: value=98 unit=%
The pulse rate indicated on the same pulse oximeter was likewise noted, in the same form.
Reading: value=122 unit=bpm
